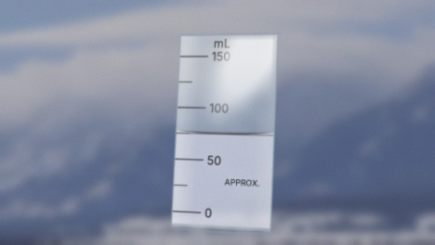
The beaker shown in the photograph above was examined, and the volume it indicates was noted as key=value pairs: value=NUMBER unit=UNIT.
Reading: value=75 unit=mL
